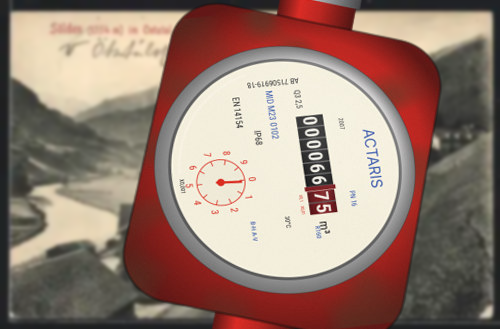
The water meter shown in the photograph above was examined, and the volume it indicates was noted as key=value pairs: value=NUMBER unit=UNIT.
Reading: value=66.750 unit=m³
